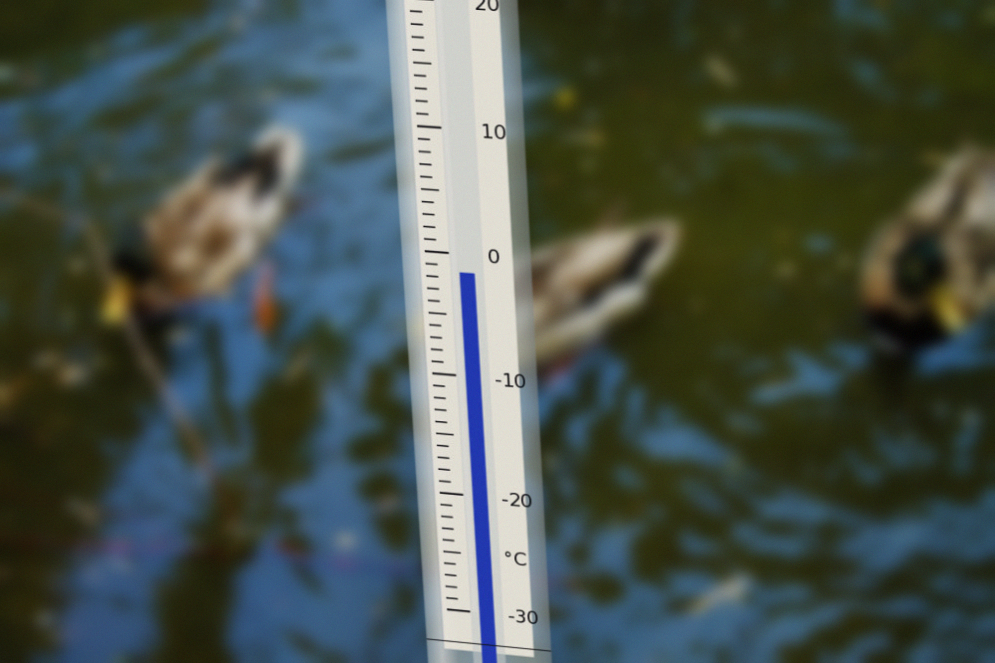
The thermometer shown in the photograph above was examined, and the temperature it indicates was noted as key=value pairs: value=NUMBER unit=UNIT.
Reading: value=-1.5 unit=°C
